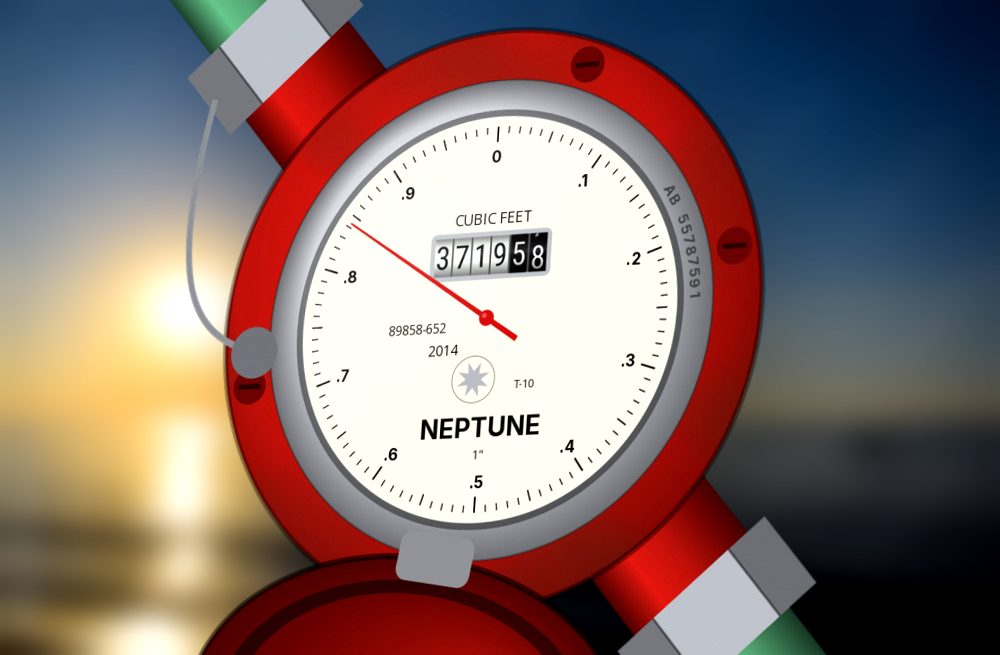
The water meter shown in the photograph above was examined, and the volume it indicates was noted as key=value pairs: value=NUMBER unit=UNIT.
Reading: value=371957.84 unit=ft³
